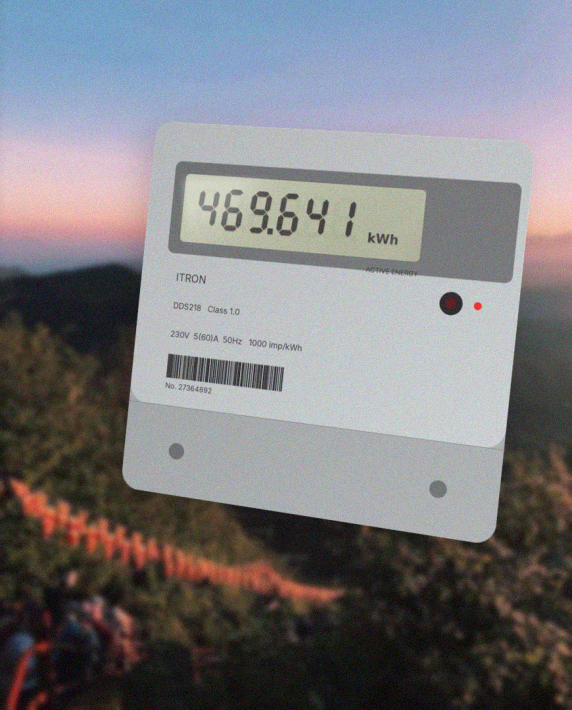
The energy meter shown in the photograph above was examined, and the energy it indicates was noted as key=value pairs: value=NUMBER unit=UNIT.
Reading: value=469.641 unit=kWh
